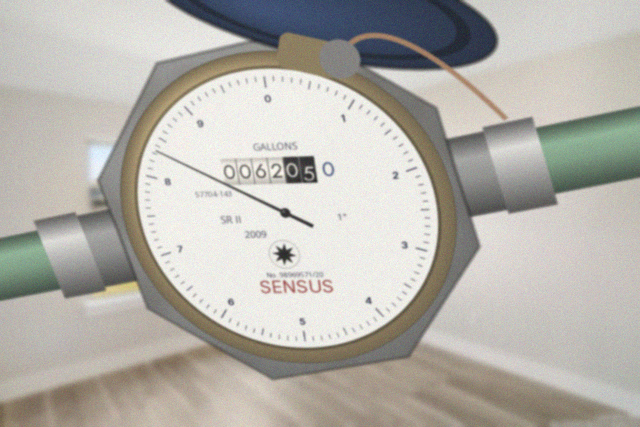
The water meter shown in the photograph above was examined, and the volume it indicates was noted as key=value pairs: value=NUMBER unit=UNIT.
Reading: value=62048.3 unit=gal
